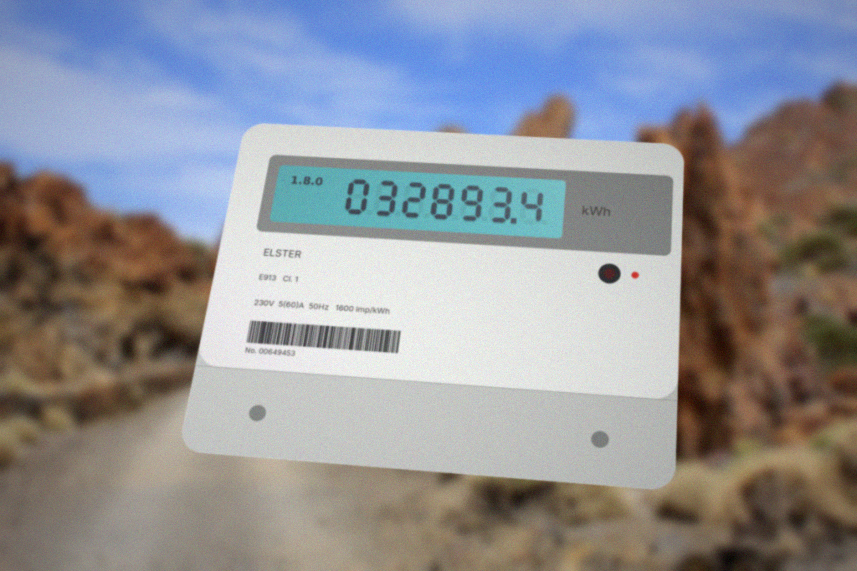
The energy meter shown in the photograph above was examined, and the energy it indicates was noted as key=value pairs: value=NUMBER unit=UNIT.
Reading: value=32893.4 unit=kWh
